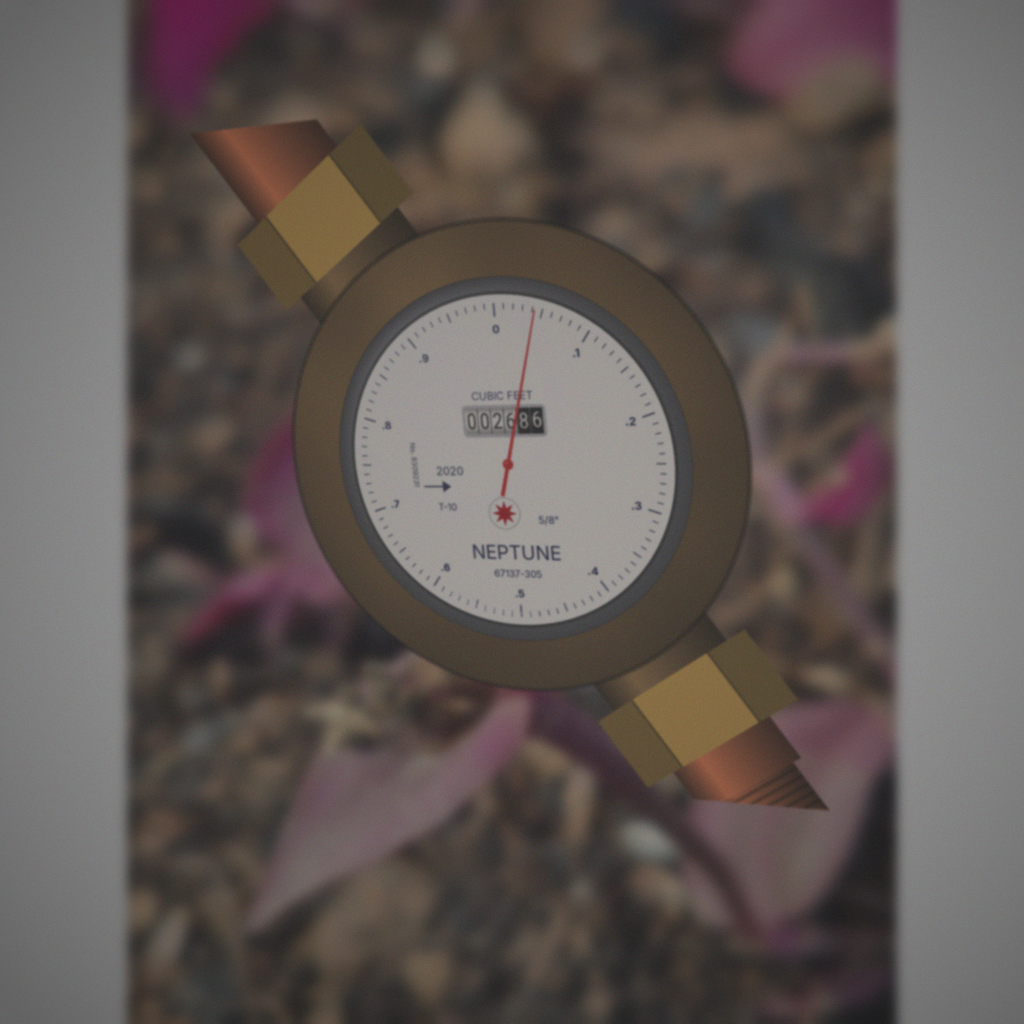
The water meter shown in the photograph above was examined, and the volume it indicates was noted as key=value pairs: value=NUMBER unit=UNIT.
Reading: value=2686.04 unit=ft³
